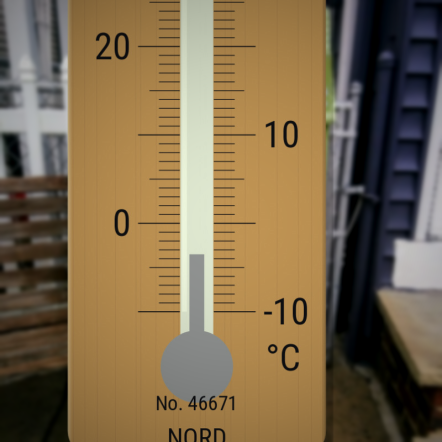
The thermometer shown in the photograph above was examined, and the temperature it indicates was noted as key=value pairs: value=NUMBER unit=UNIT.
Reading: value=-3.5 unit=°C
